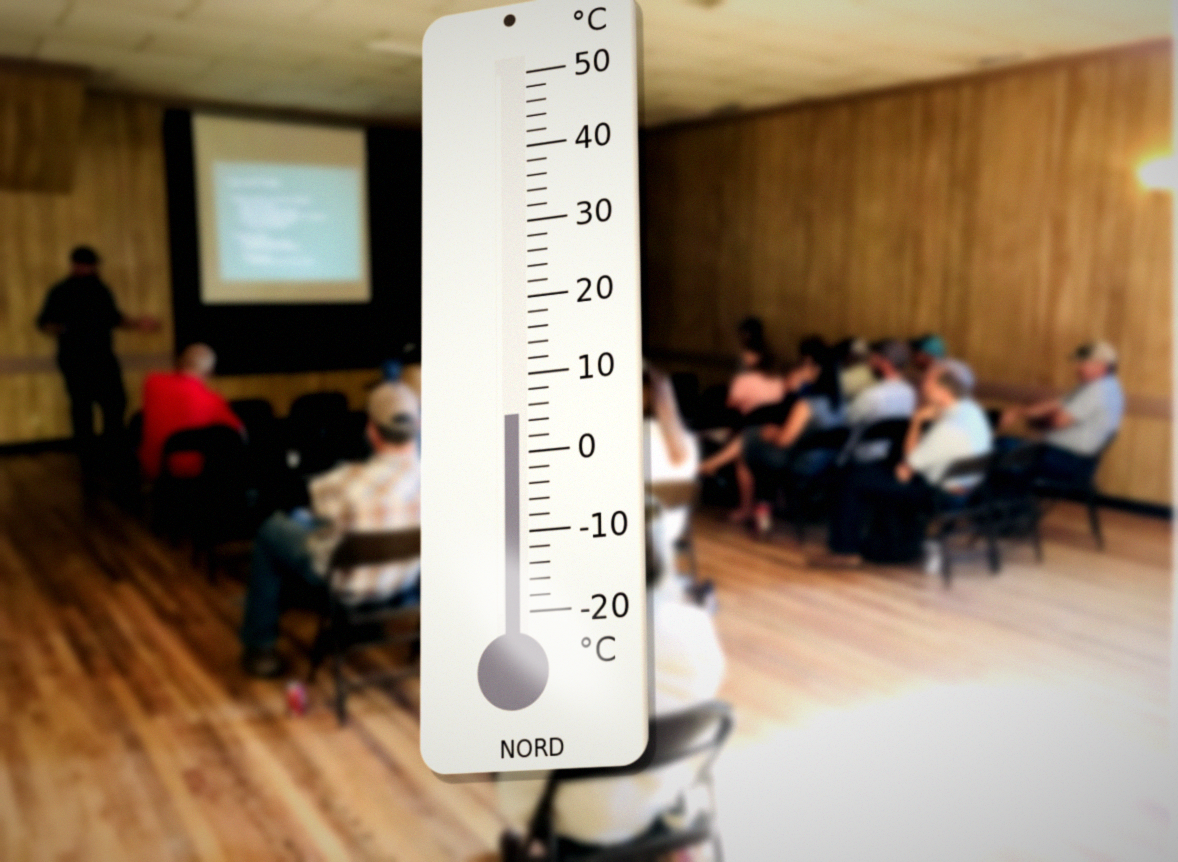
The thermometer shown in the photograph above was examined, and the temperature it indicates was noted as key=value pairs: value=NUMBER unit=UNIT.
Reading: value=5 unit=°C
